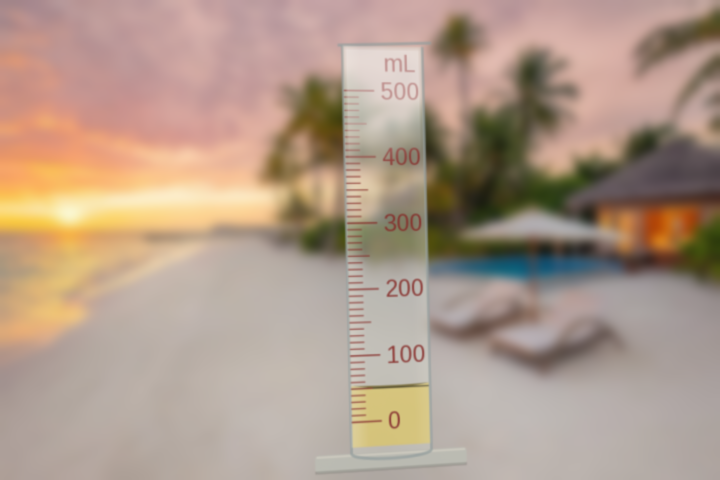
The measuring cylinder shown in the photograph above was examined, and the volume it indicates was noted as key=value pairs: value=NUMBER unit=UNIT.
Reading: value=50 unit=mL
